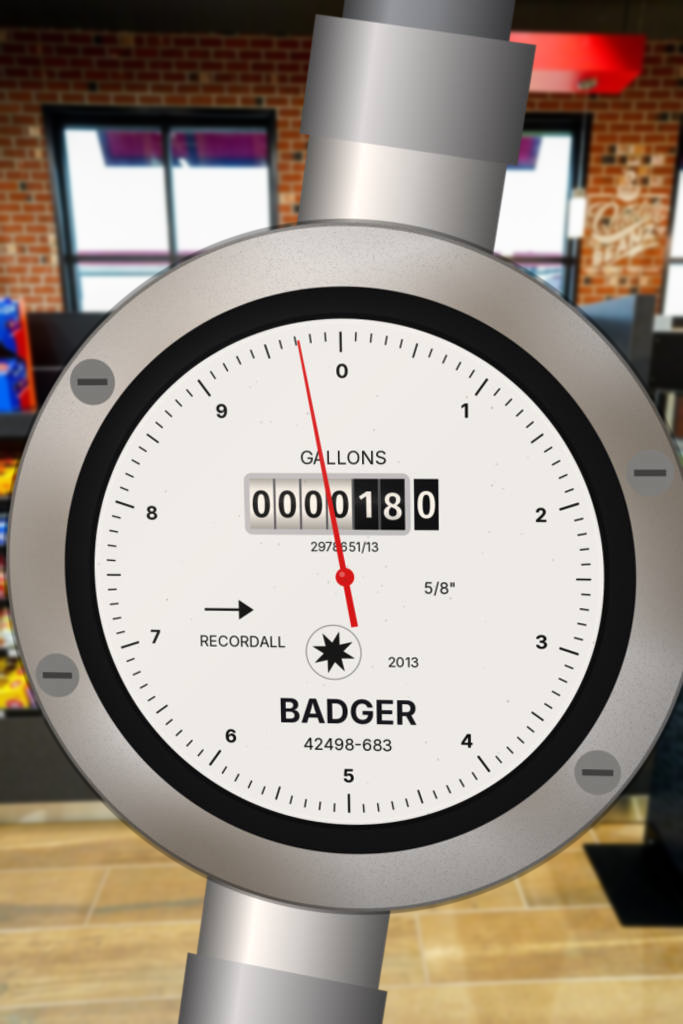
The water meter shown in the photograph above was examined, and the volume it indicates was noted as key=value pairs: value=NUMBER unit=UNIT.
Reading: value=179.7 unit=gal
